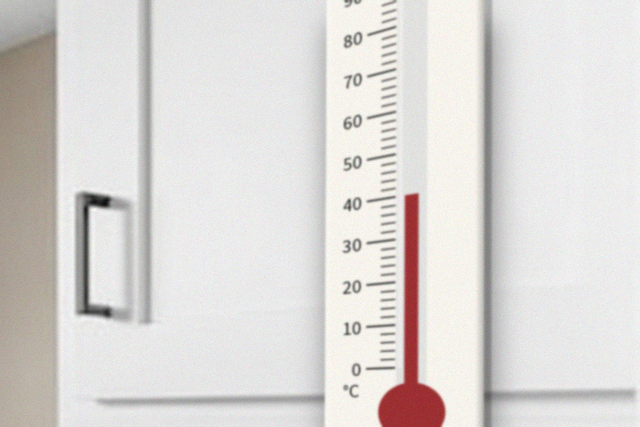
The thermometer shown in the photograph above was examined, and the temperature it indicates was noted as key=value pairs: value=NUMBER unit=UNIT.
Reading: value=40 unit=°C
